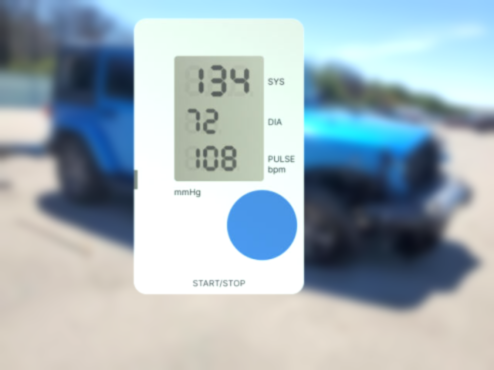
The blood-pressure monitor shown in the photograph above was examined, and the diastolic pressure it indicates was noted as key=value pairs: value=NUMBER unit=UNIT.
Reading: value=72 unit=mmHg
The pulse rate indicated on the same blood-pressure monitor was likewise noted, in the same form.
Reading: value=108 unit=bpm
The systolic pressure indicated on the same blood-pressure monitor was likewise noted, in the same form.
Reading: value=134 unit=mmHg
